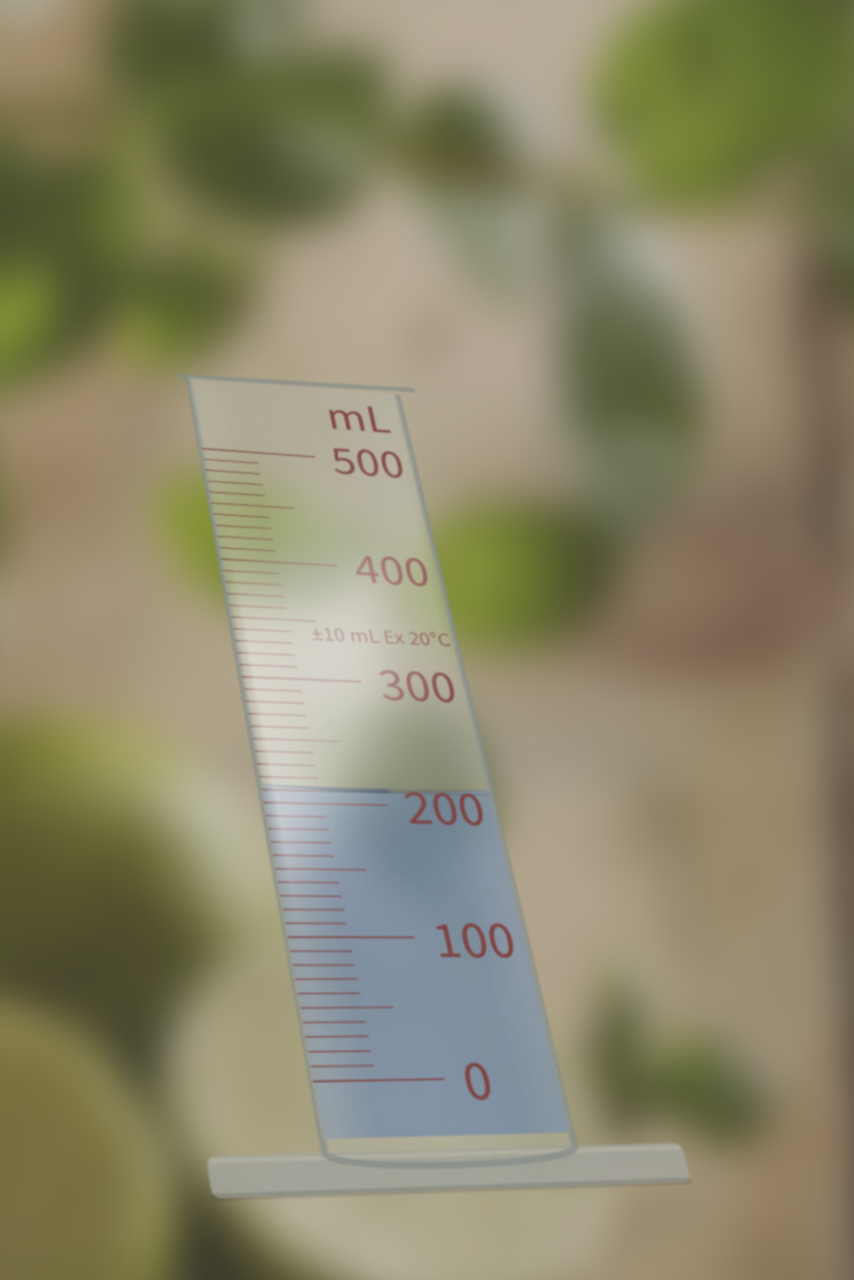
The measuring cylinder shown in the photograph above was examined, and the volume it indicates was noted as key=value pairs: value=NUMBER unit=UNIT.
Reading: value=210 unit=mL
